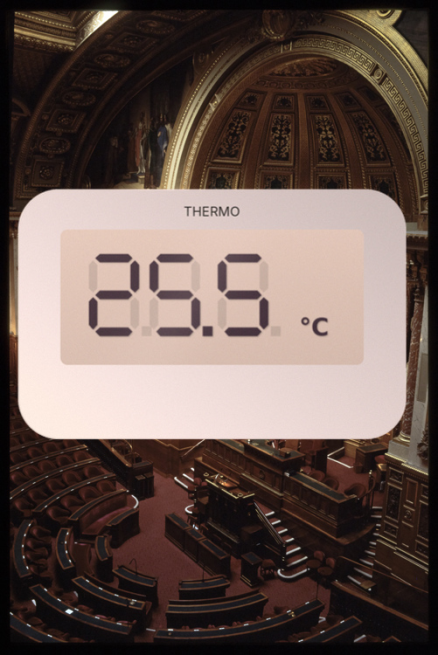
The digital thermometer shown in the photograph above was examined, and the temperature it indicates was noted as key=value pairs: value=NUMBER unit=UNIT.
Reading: value=25.5 unit=°C
